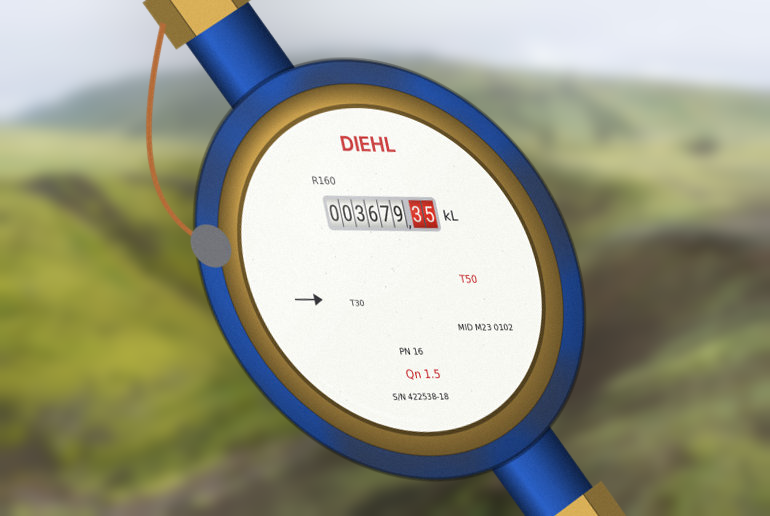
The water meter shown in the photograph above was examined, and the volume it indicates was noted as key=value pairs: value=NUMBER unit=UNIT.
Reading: value=3679.35 unit=kL
